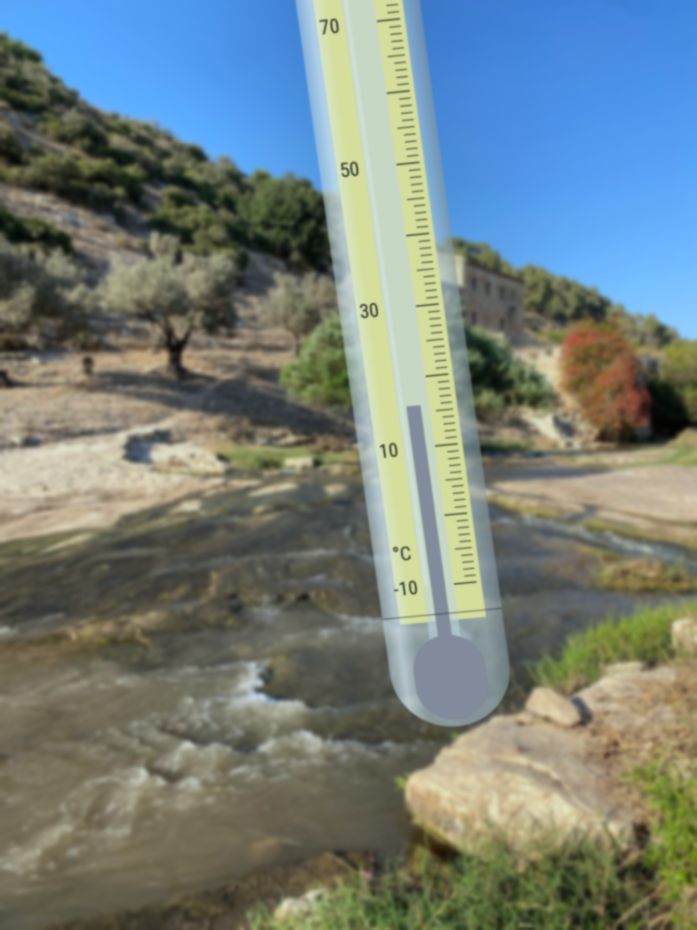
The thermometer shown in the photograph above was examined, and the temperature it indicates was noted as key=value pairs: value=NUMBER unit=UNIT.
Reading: value=16 unit=°C
